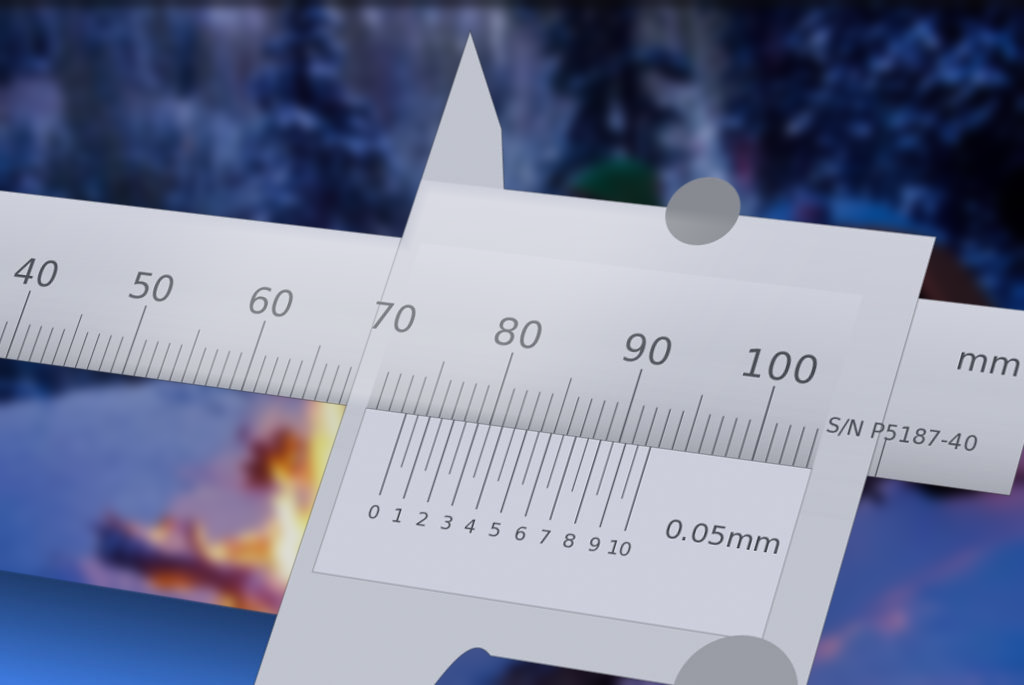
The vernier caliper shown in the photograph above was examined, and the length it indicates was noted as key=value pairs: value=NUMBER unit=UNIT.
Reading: value=73.4 unit=mm
